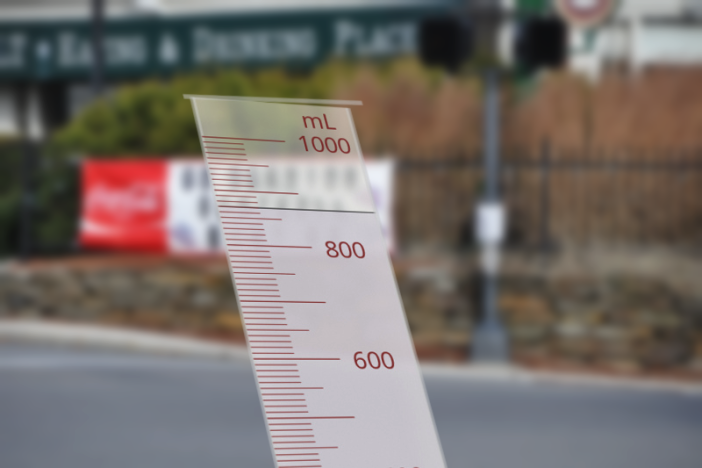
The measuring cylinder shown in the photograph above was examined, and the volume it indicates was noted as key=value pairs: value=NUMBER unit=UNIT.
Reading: value=870 unit=mL
